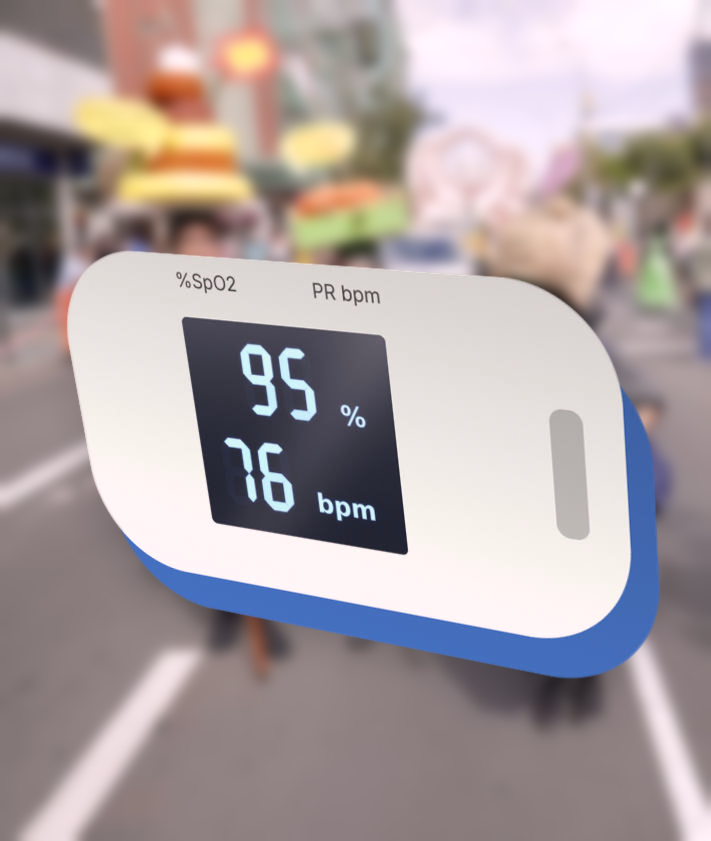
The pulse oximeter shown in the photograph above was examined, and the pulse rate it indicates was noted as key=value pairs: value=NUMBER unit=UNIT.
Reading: value=76 unit=bpm
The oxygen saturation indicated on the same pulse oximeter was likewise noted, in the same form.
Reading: value=95 unit=%
